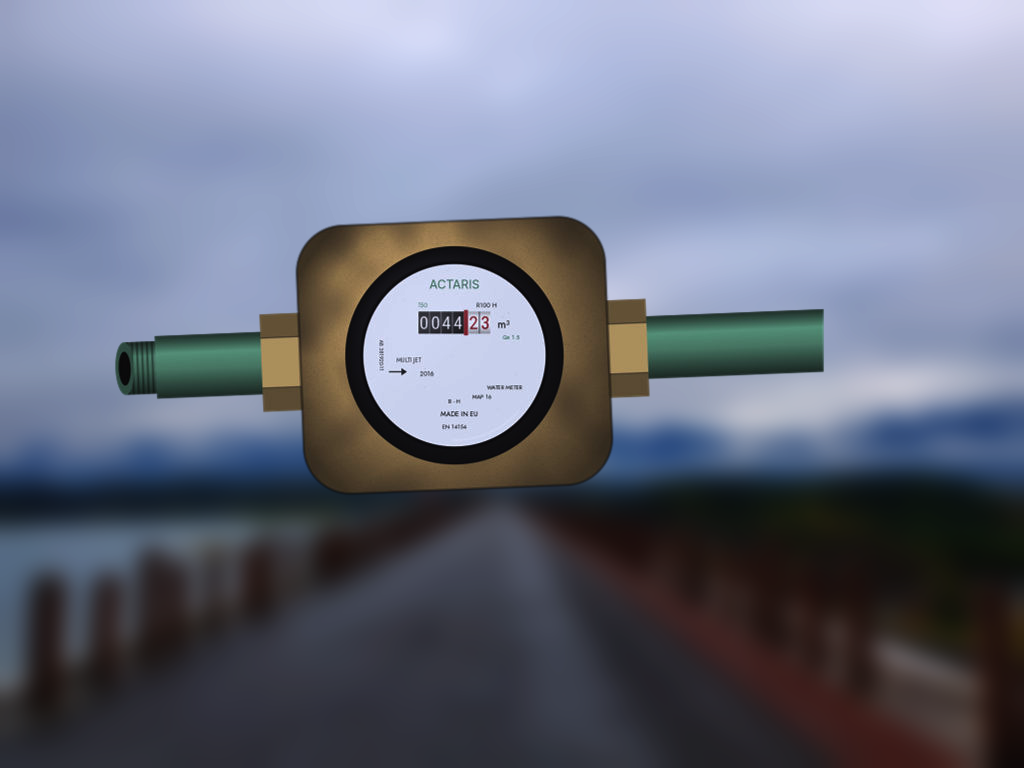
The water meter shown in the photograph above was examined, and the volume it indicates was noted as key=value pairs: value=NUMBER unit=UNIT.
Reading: value=44.23 unit=m³
